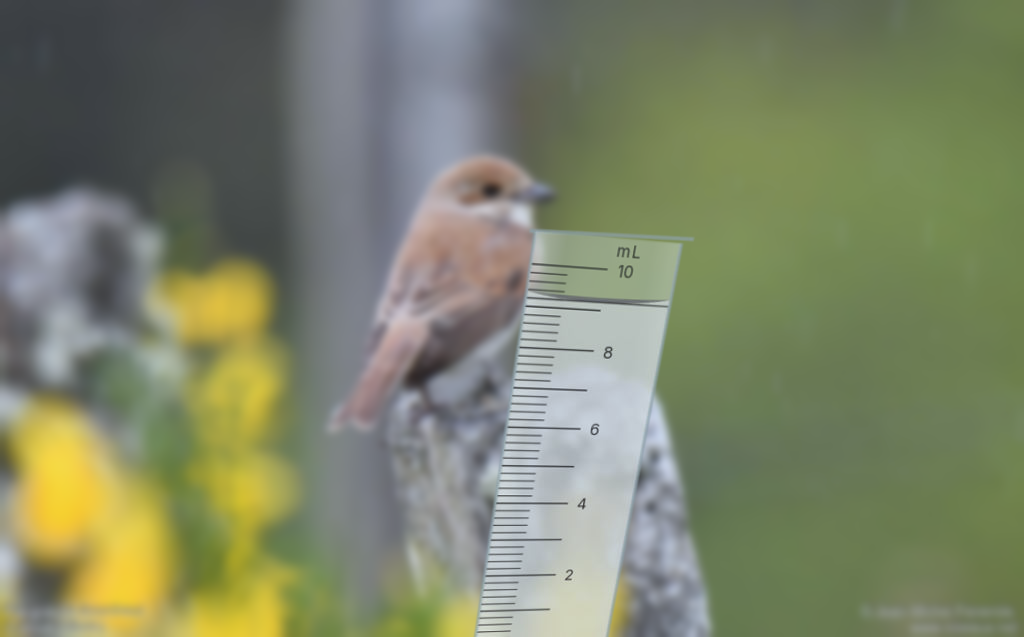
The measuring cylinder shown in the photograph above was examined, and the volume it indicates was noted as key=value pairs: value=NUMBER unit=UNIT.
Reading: value=9.2 unit=mL
